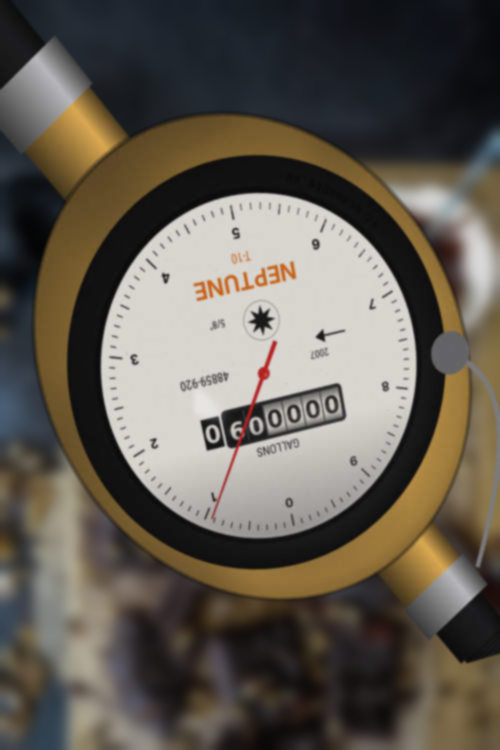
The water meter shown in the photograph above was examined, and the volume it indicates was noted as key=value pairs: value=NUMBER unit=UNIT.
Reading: value=90.9 unit=gal
